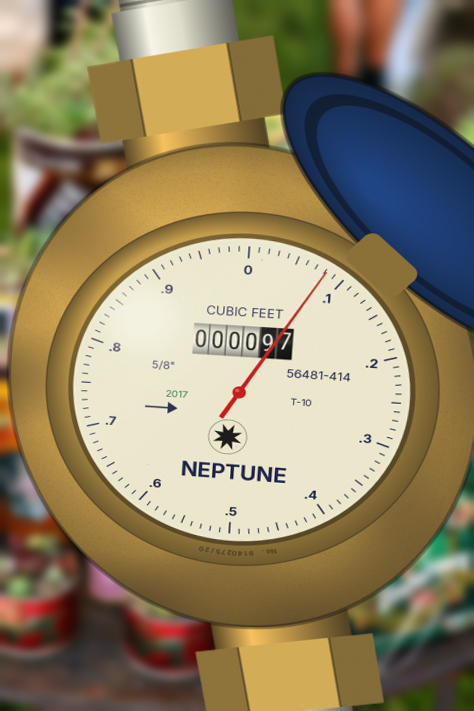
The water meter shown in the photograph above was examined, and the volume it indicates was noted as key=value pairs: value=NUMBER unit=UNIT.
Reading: value=97.08 unit=ft³
